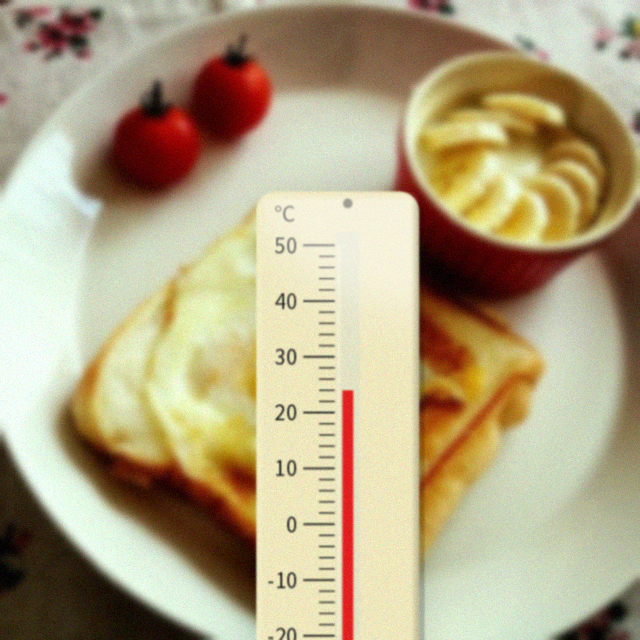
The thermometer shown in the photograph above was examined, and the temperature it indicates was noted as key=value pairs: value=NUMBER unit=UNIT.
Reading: value=24 unit=°C
